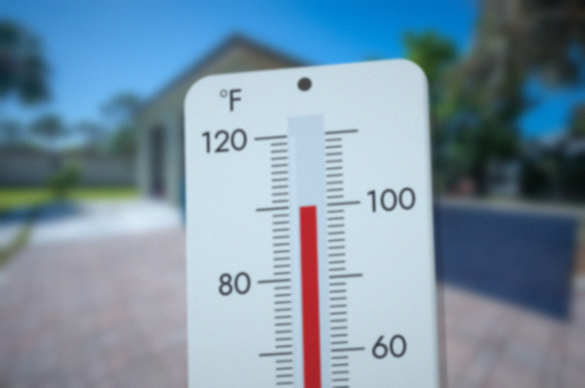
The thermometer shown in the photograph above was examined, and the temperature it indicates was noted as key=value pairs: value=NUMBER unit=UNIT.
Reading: value=100 unit=°F
